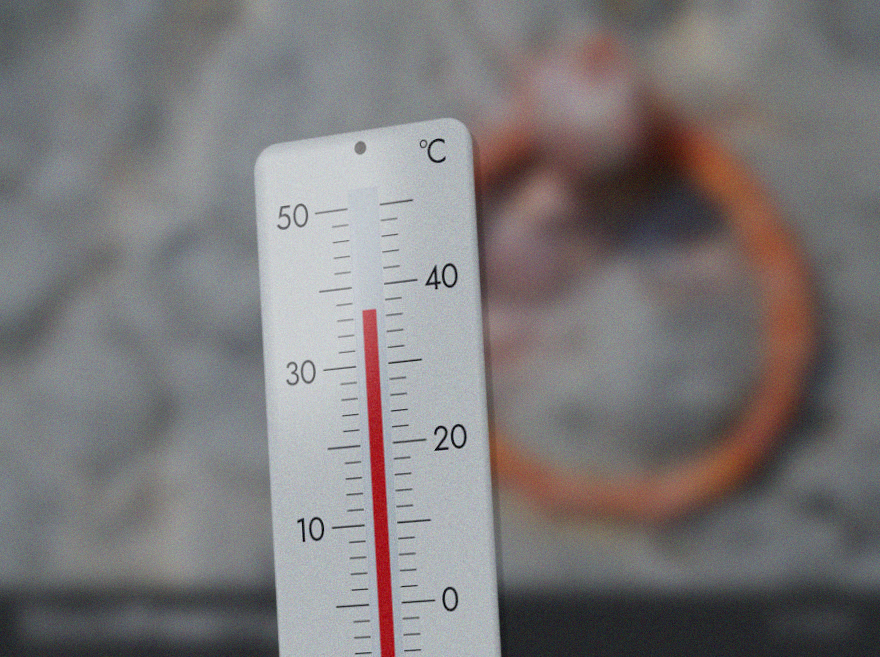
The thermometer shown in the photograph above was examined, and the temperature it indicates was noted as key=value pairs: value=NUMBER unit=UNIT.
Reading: value=37 unit=°C
